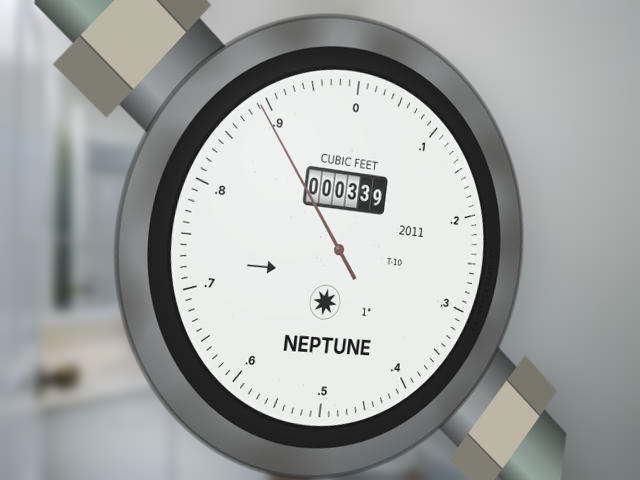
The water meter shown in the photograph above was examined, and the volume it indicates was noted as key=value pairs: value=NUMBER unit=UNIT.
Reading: value=338.89 unit=ft³
